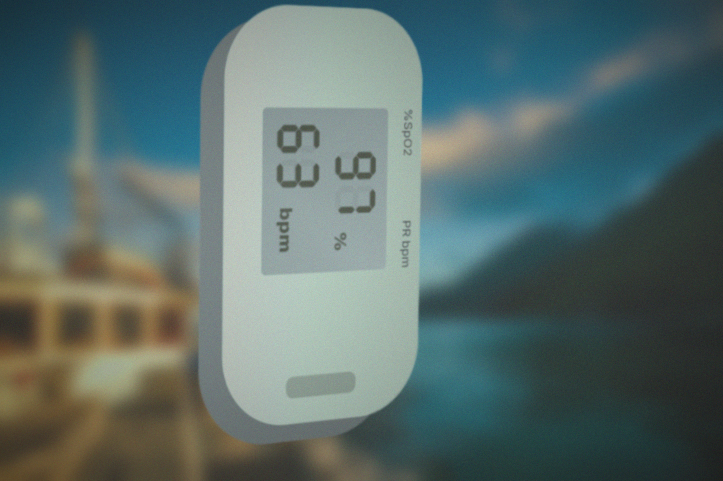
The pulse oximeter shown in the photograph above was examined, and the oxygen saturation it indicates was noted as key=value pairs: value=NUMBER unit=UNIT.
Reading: value=97 unit=%
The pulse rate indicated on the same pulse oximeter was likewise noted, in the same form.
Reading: value=63 unit=bpm
